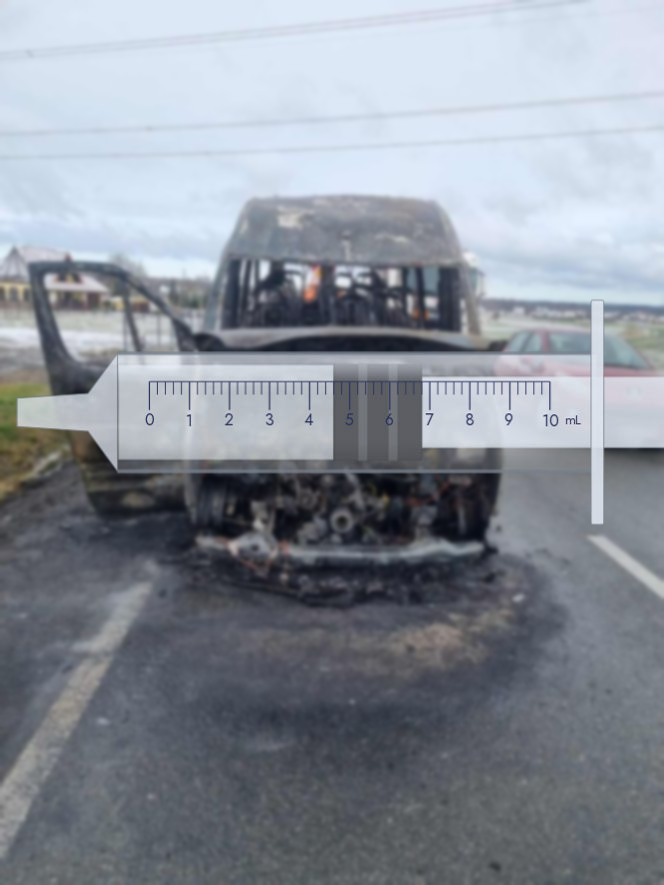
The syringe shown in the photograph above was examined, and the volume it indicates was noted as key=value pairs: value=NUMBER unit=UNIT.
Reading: value=4.6 unit=mL
